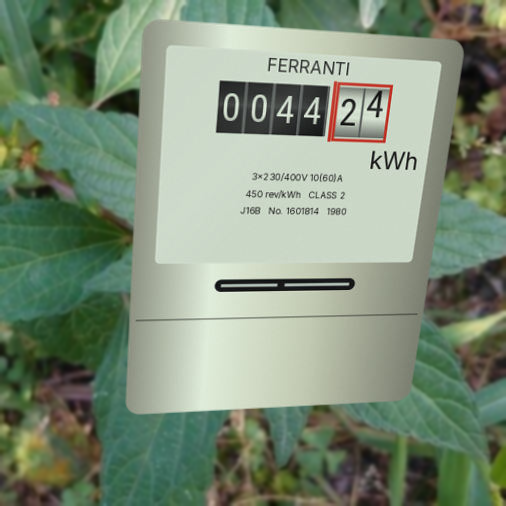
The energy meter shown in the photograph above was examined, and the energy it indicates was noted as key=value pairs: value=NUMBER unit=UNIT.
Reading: value=44.24 unit=kWh
